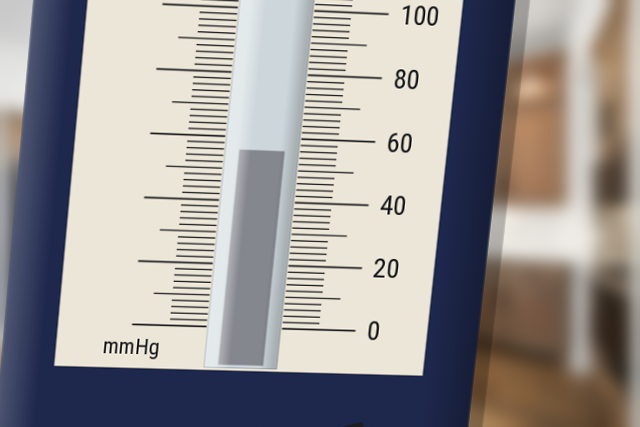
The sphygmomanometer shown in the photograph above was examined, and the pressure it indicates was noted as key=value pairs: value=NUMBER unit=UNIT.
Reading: value=56 unit=mmHg
